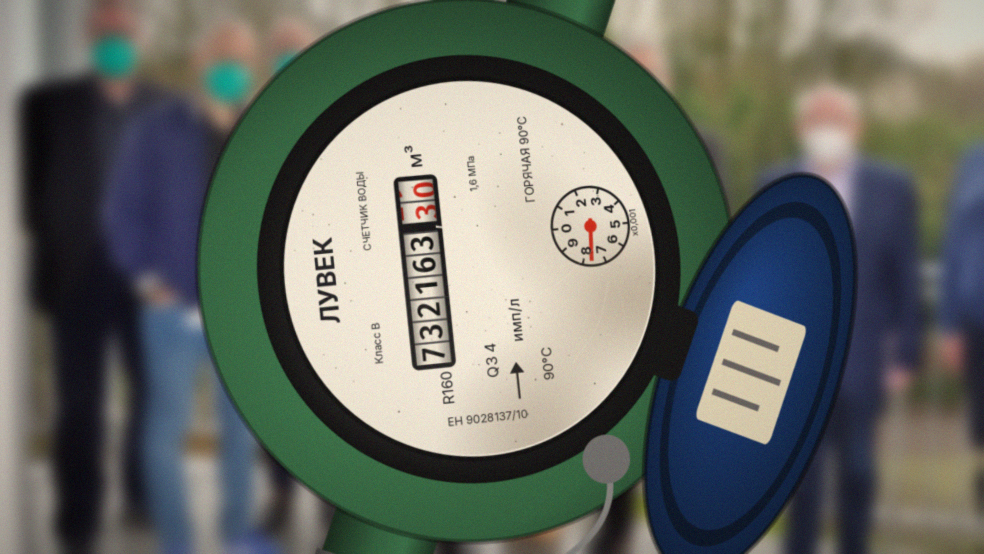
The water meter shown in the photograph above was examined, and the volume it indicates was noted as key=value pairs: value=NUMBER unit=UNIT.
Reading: value=732163.297 unit=m³
